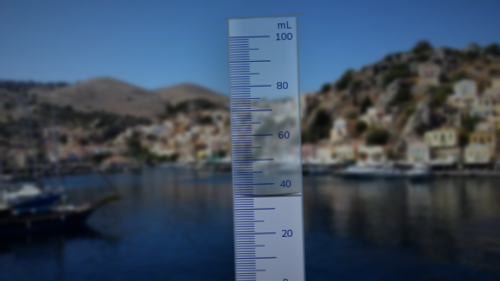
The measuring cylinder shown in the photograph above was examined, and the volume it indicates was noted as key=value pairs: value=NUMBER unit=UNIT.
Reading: value=35 unit=mL
